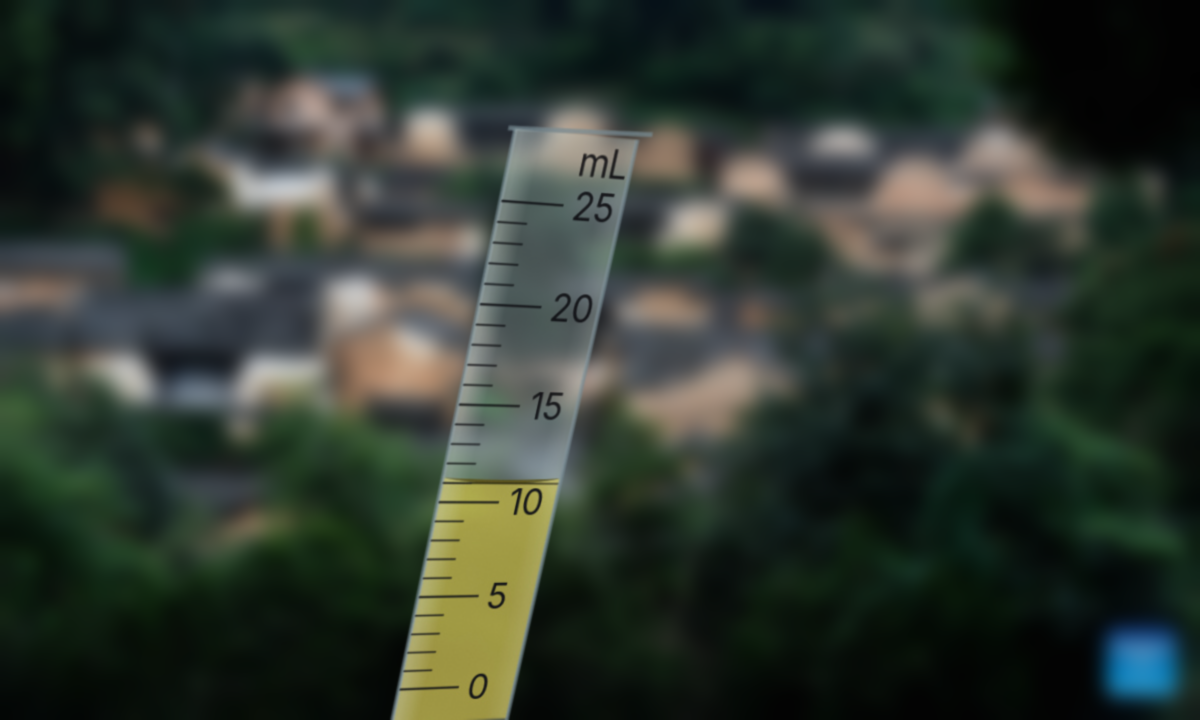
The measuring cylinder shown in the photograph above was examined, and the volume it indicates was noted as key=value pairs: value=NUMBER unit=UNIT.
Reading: value=11 unit=mL
